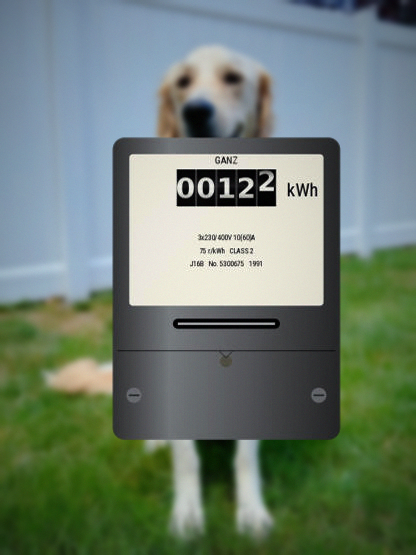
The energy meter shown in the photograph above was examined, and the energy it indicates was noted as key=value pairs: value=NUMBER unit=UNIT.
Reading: value=122 unit=kWh
